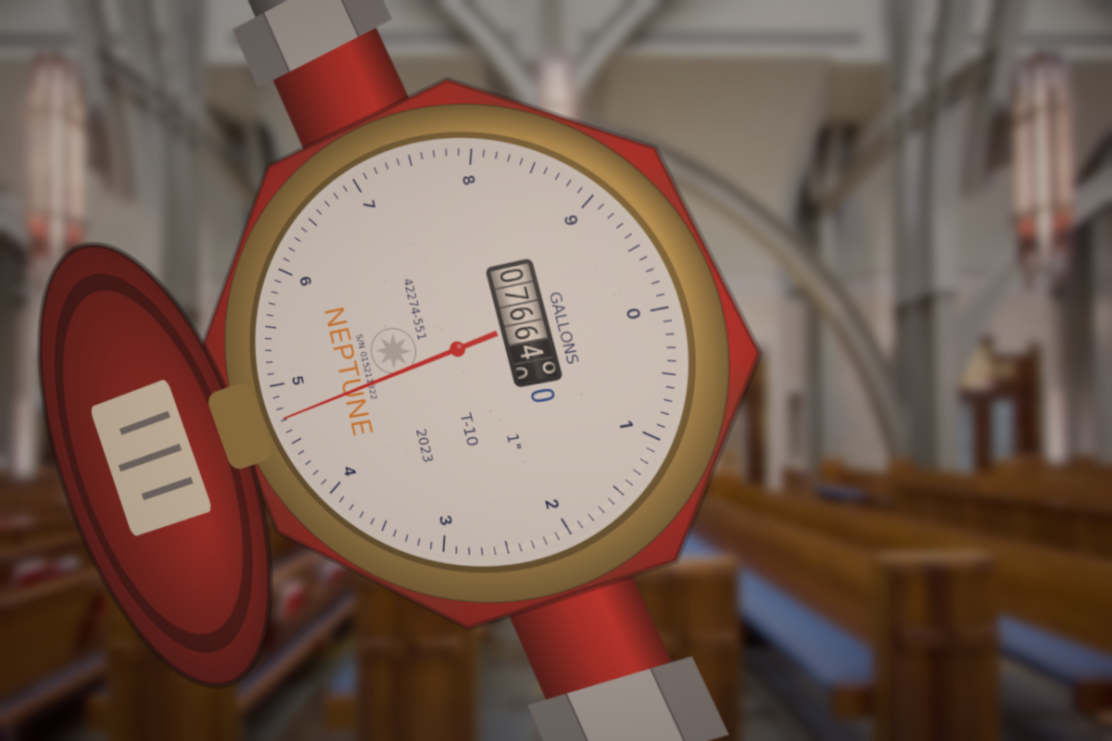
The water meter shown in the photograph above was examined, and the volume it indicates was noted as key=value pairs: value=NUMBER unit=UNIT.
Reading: value=766484.7 unit=gal
